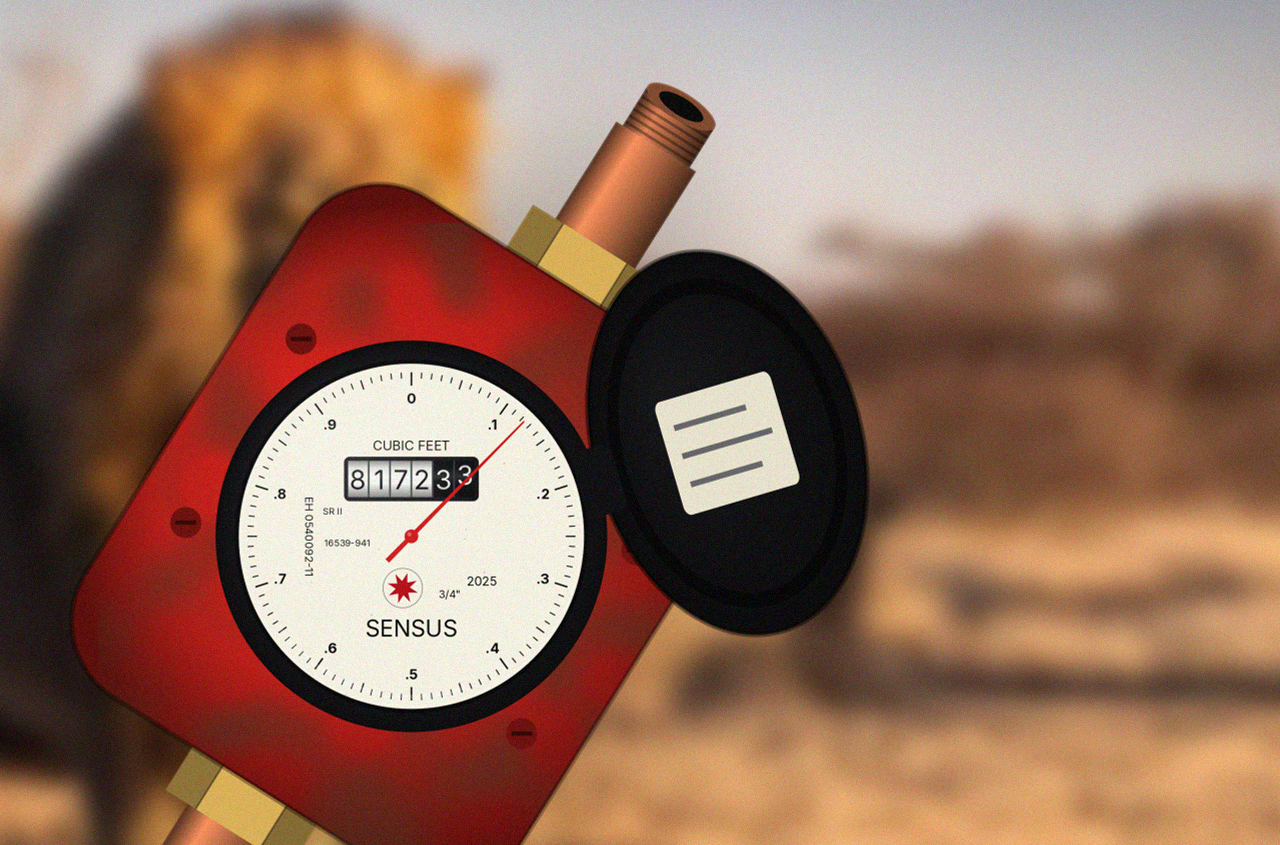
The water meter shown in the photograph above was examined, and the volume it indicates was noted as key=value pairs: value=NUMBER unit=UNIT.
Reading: value=817233.12 unit=ft³
